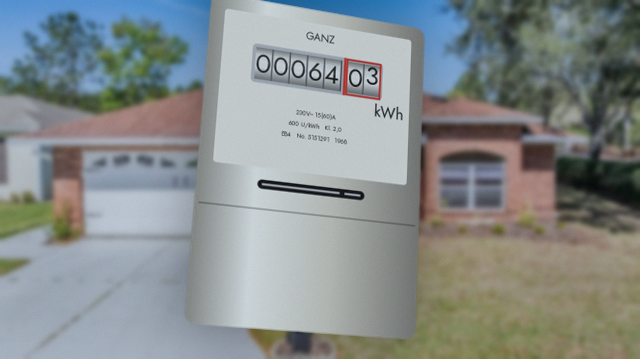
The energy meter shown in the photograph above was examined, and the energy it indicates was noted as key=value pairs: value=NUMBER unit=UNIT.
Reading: value=64.03 unit=kWh
